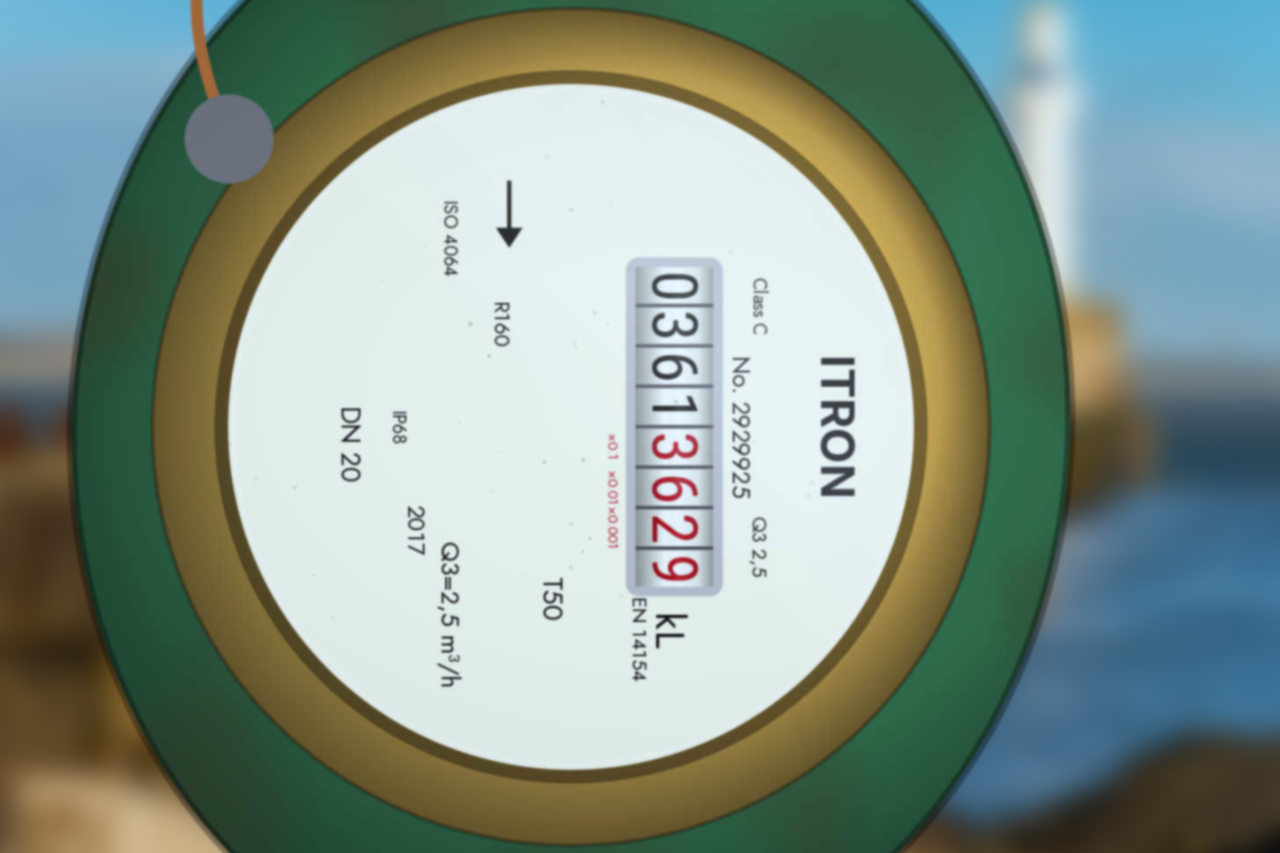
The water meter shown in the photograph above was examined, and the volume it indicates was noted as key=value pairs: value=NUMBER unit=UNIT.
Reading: value=361.3629 unit=kL
